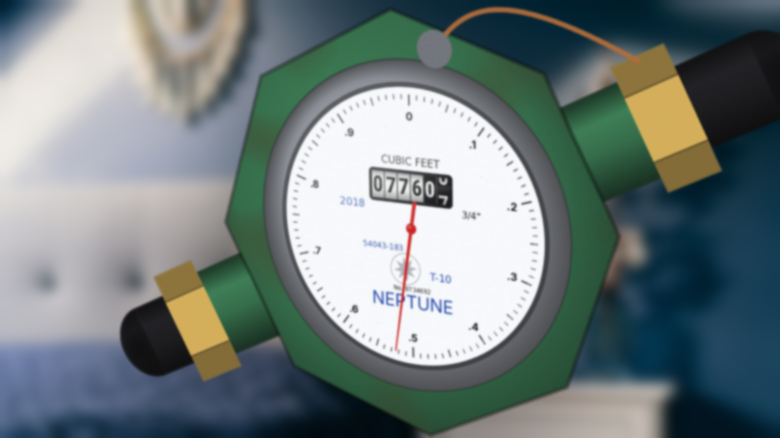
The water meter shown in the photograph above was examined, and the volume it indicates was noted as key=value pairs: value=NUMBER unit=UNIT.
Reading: value=77606.52 unit=ft³
